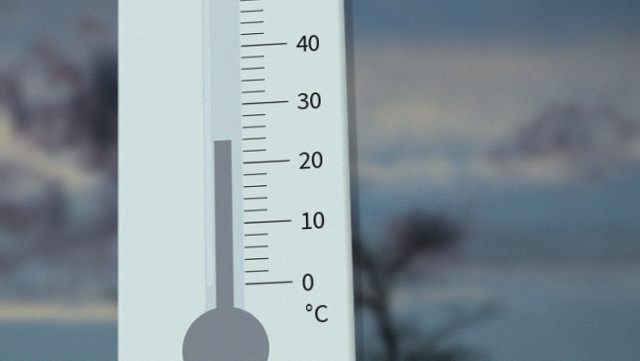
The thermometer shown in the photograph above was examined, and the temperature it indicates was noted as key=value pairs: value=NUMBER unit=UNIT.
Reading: value=24 unit=°C
